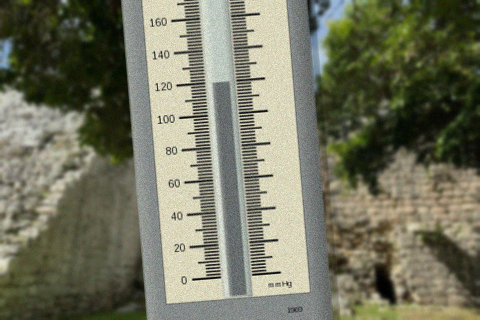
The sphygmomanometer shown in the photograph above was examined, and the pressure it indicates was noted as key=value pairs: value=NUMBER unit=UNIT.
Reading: value=120 unit=mmHg
